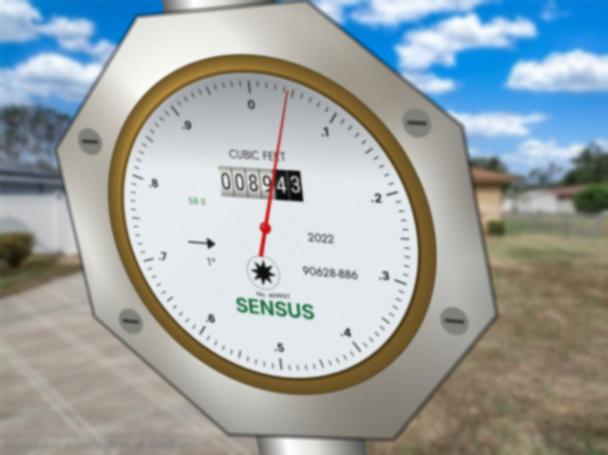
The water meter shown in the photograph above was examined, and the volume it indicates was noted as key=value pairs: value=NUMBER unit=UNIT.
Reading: value=8943.04 unit=ft³
